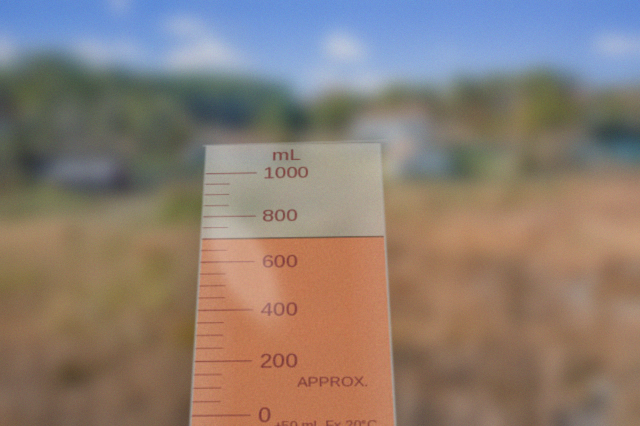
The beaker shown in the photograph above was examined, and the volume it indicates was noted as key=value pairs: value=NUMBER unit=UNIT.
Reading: value=700 unit=mL
